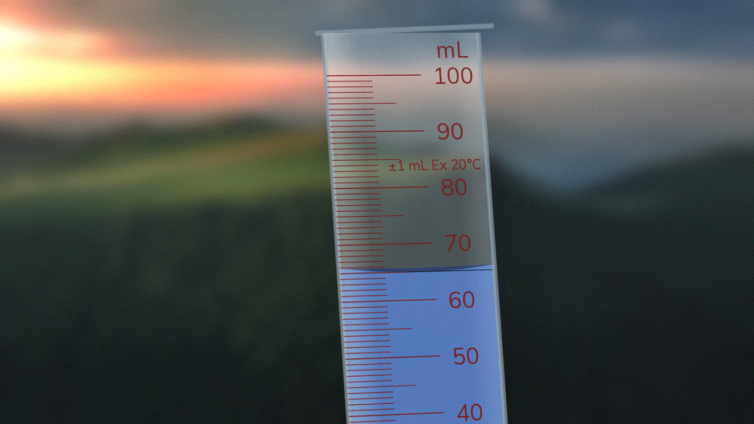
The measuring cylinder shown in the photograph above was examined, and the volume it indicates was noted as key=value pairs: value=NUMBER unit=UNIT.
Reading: value=65 unit=mL
